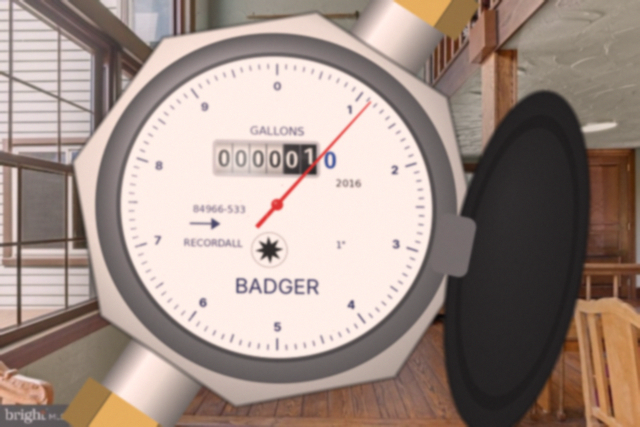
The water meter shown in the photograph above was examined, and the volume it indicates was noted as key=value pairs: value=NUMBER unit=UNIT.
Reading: value=11.1 unit=gal
